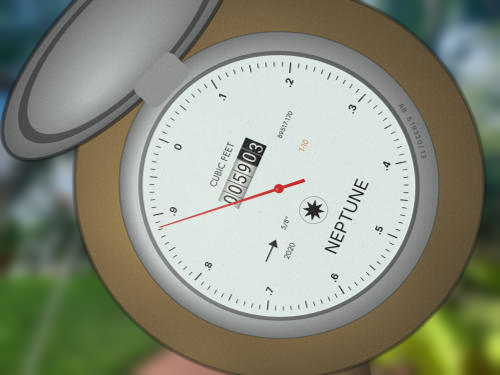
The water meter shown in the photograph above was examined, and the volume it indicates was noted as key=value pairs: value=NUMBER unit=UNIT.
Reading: value=5902.88 unit=ft³
